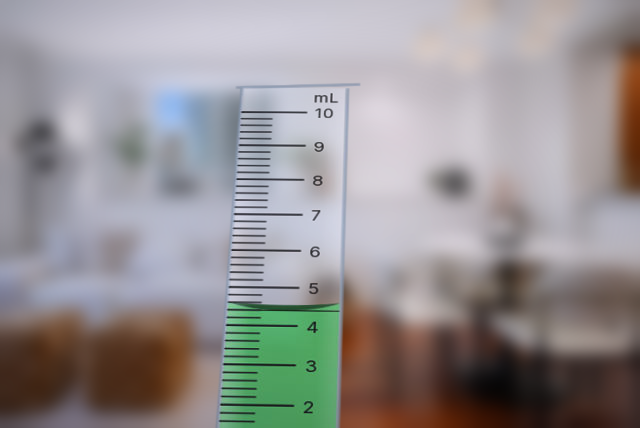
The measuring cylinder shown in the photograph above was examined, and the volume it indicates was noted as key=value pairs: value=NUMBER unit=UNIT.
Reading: value=4.4 unit=mL
